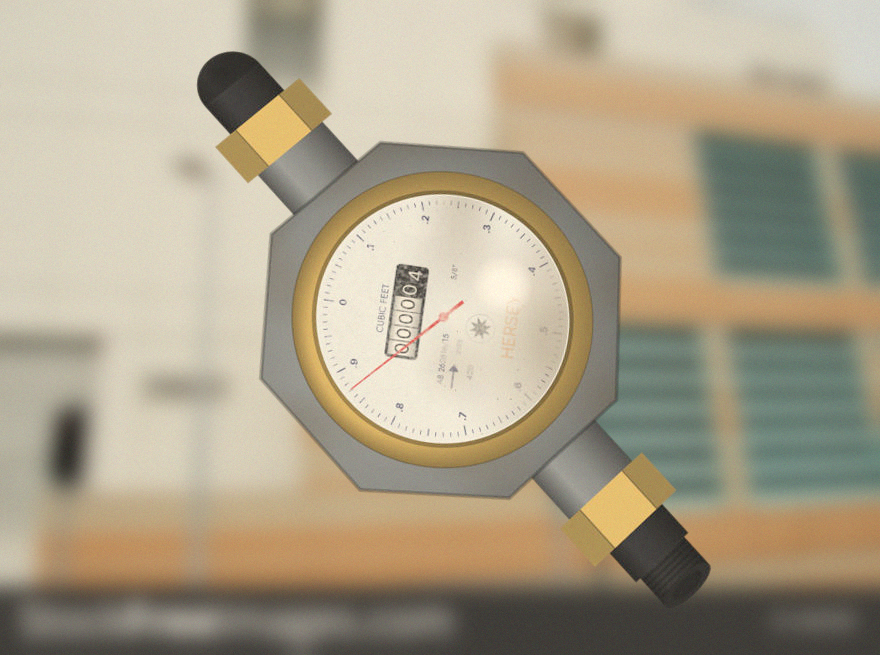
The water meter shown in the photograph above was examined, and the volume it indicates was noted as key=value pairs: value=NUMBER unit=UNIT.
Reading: value=3.87 unit=ft³
